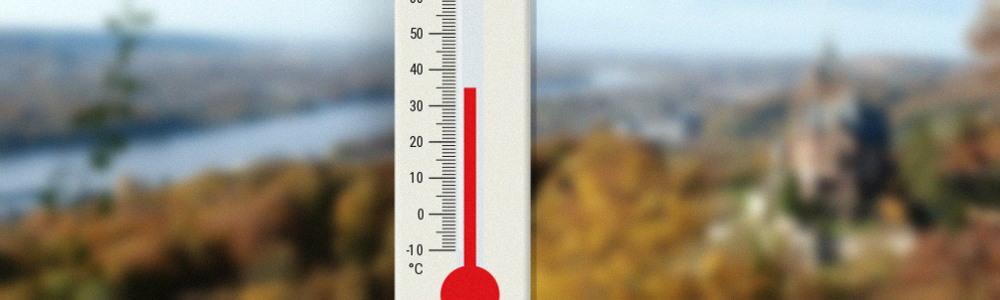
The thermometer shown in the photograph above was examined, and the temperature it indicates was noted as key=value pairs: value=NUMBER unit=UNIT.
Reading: value=35 unit=°C
